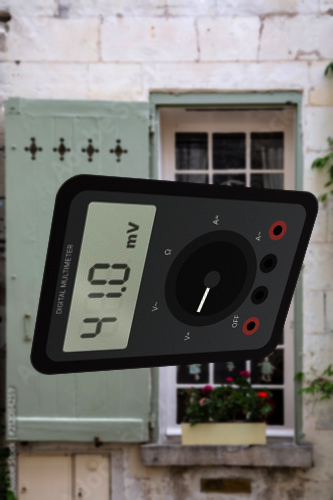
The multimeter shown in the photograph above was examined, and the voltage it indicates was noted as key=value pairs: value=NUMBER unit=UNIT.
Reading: value=41.0 unit=mV
